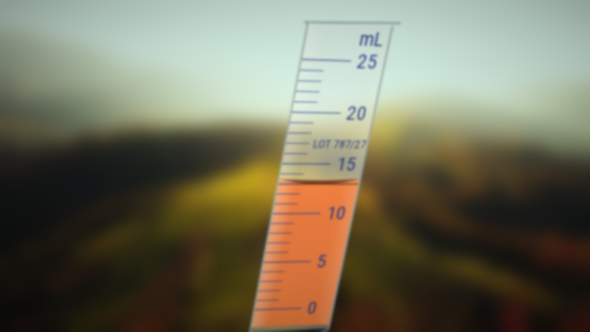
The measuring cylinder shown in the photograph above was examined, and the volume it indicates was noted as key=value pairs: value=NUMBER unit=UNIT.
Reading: value=13 unit=mL
